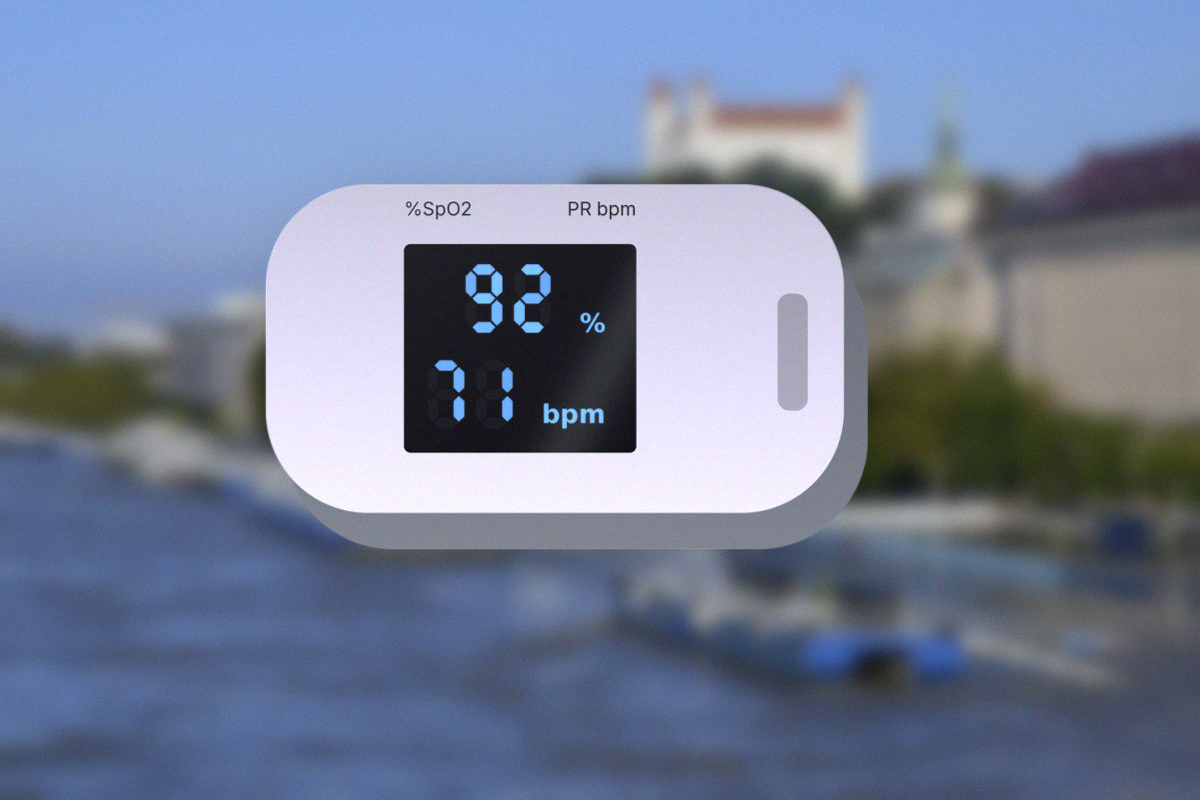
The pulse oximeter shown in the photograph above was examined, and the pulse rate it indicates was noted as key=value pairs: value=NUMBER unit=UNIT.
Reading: value=71 unit=bpm
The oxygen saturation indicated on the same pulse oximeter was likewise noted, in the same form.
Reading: value=92 unit=%
